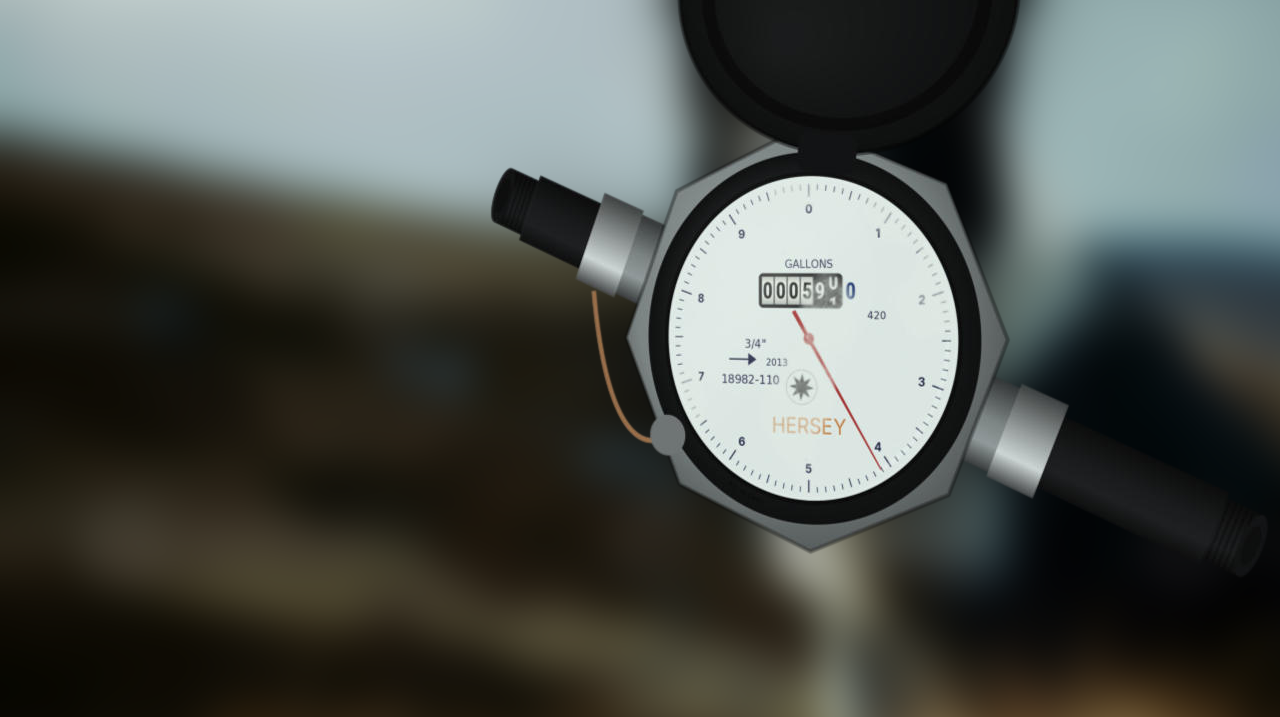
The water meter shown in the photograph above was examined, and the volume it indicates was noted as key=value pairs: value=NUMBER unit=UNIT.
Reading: value=5904.1 unit=gal
